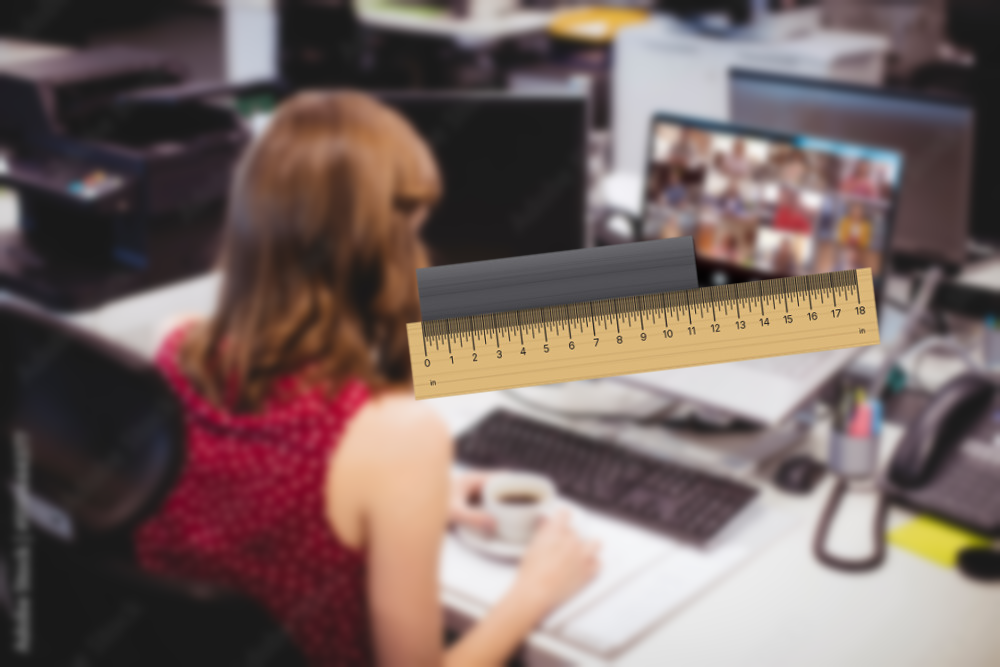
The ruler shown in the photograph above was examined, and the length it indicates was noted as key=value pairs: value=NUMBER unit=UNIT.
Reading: value=11.5 unit=in
